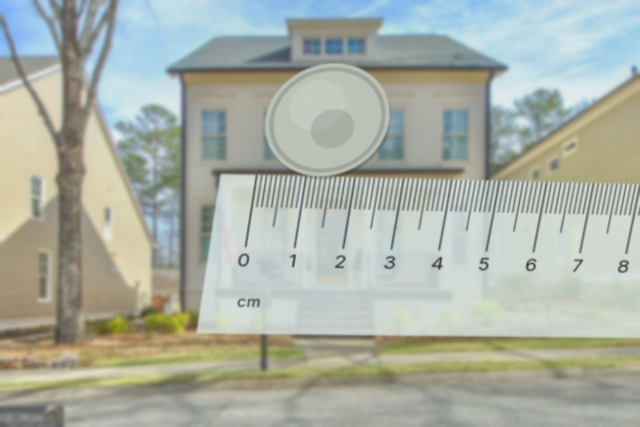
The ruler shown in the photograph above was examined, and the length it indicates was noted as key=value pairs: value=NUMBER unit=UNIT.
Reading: value=2.5 unit=cm
